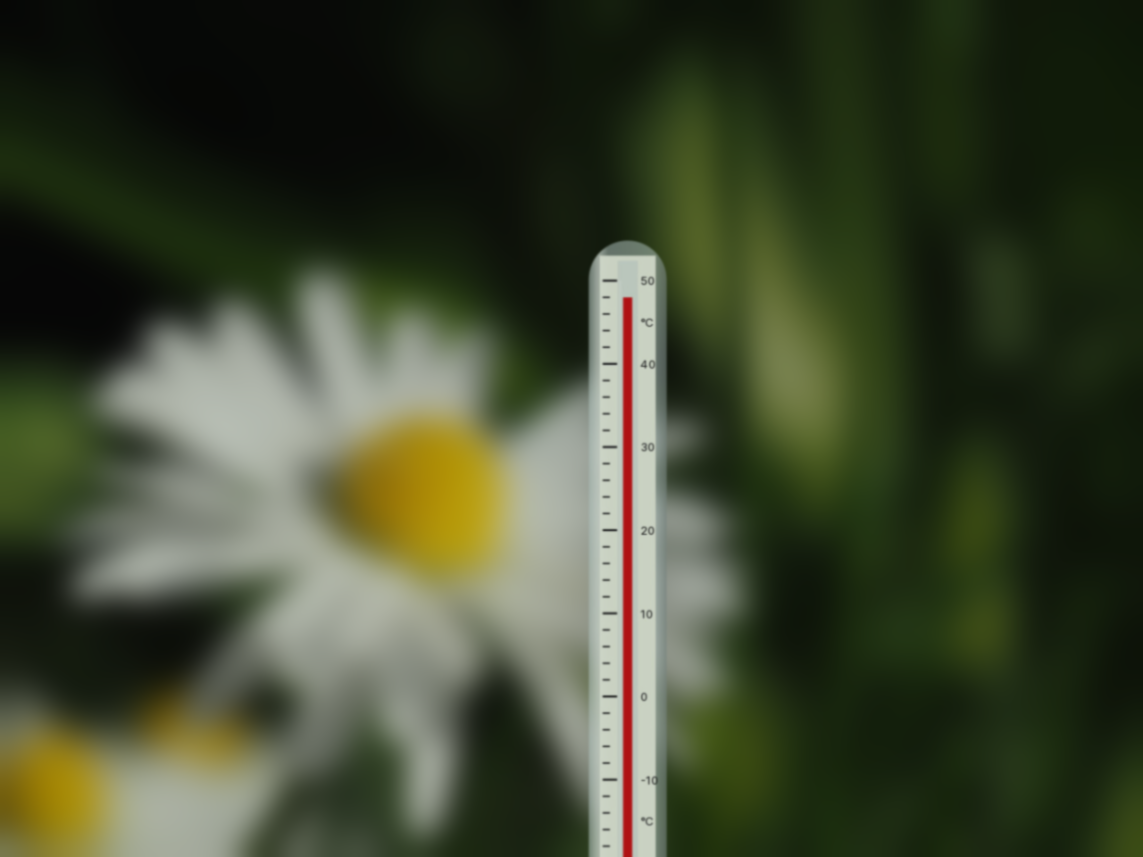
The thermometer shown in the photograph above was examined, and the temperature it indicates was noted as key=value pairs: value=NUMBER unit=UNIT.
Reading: value=48 unit=°C
